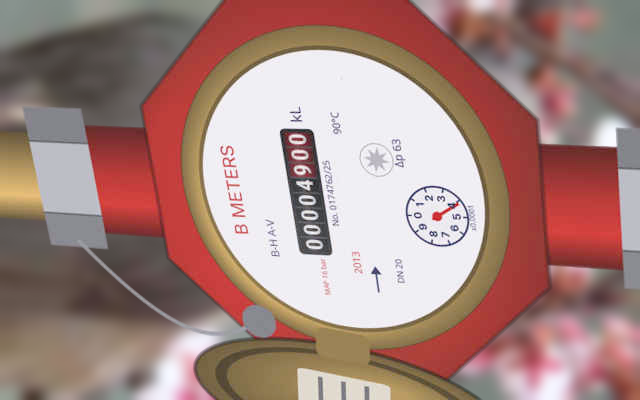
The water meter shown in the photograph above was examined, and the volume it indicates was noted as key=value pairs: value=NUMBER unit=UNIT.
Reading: value=4.9004 unit=kL
